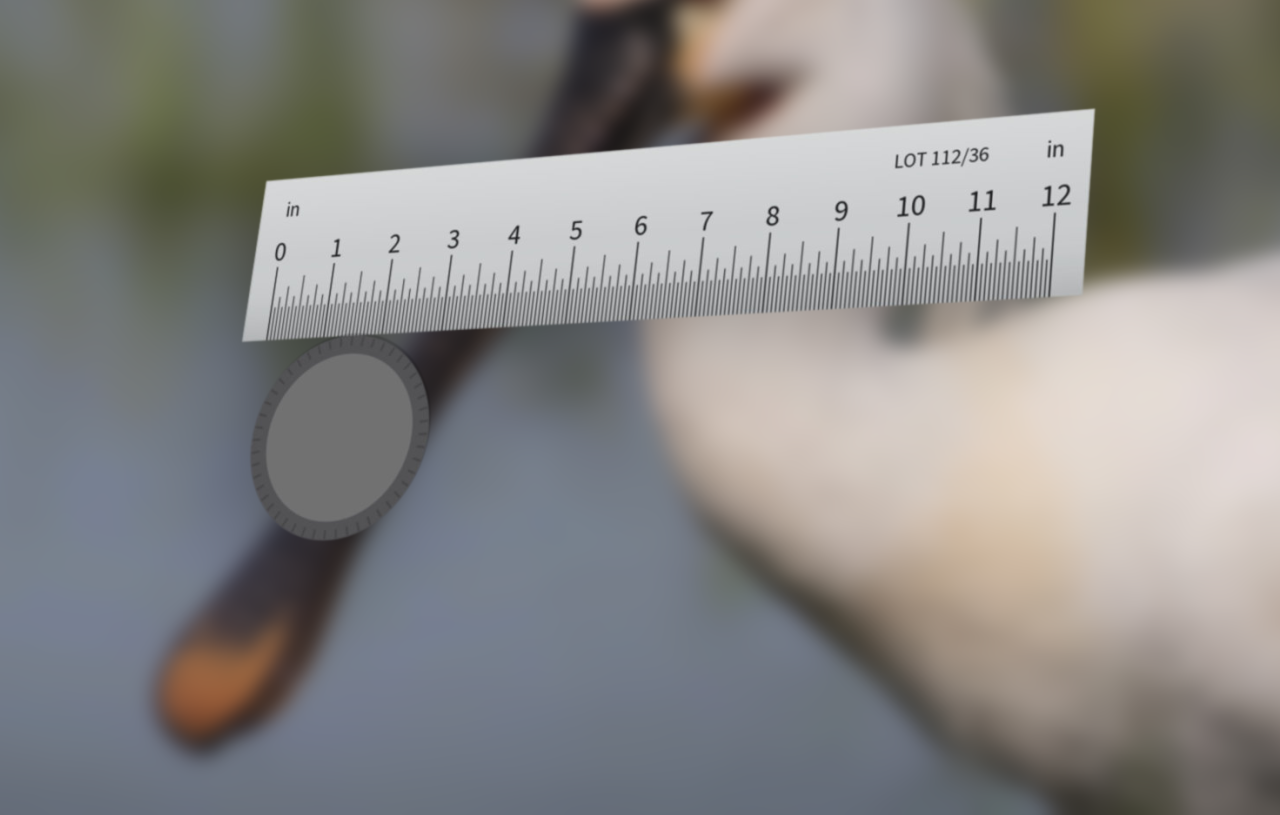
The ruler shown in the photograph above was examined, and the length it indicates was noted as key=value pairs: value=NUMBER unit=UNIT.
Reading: value=3 unit=in
